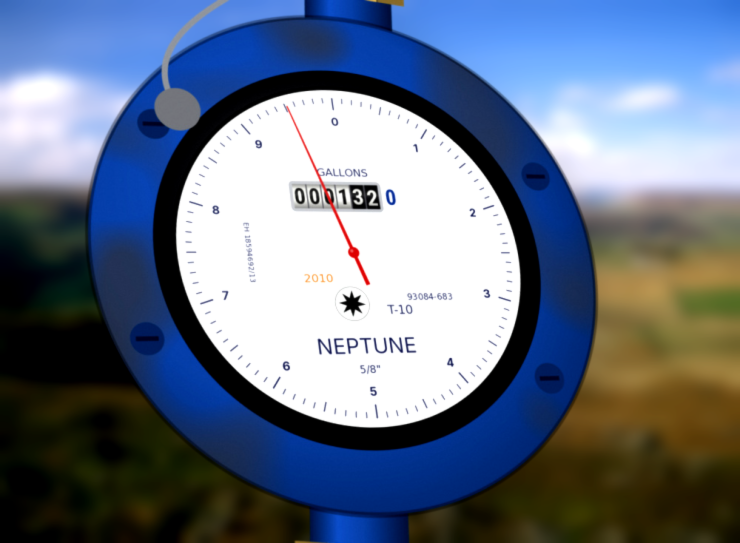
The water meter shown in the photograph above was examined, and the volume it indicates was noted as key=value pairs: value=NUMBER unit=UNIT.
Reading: value=1319.5 unit=gal
